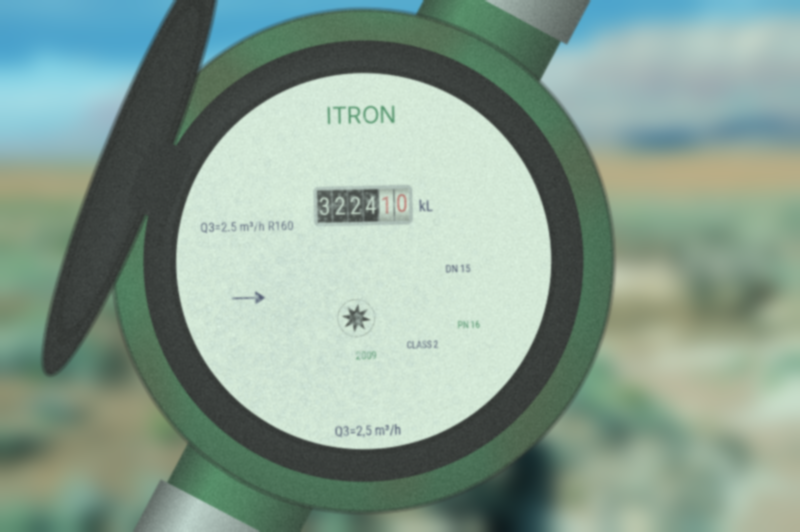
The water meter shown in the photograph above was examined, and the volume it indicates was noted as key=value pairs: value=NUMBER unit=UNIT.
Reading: value=3224.10 unit=kL
